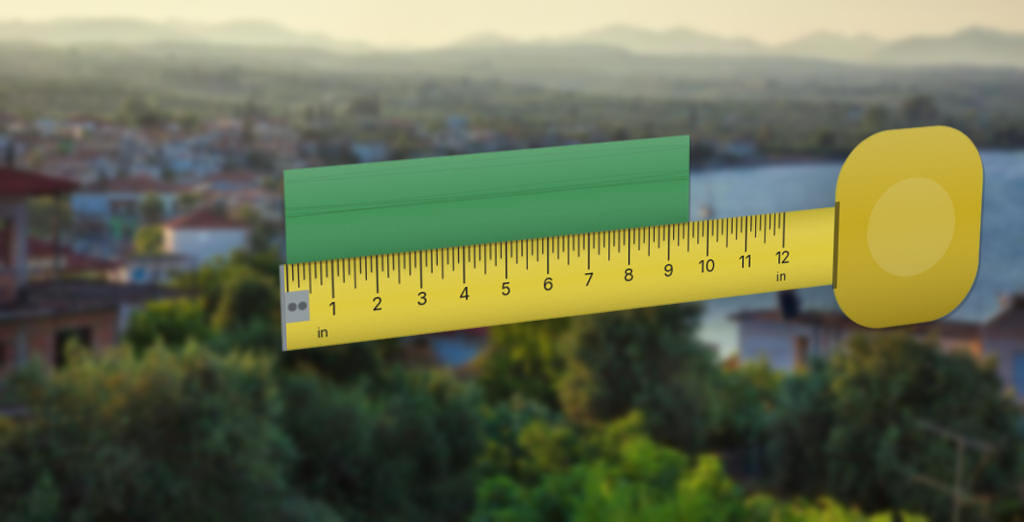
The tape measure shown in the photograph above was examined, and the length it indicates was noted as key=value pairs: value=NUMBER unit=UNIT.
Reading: value=9.5 unit=in
